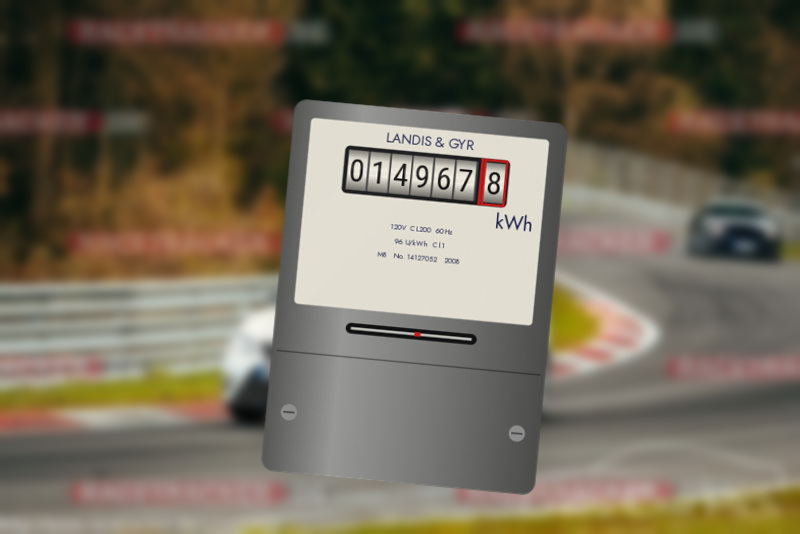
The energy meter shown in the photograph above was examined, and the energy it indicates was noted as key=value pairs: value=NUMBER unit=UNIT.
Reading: value=14967.8 unit=kWh
